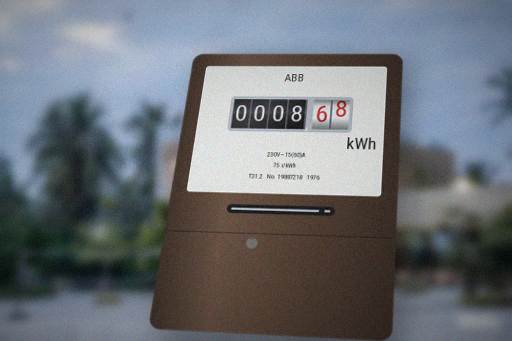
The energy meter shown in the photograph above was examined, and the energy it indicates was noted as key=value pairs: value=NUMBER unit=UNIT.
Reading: value=8.68 unit=kWh
